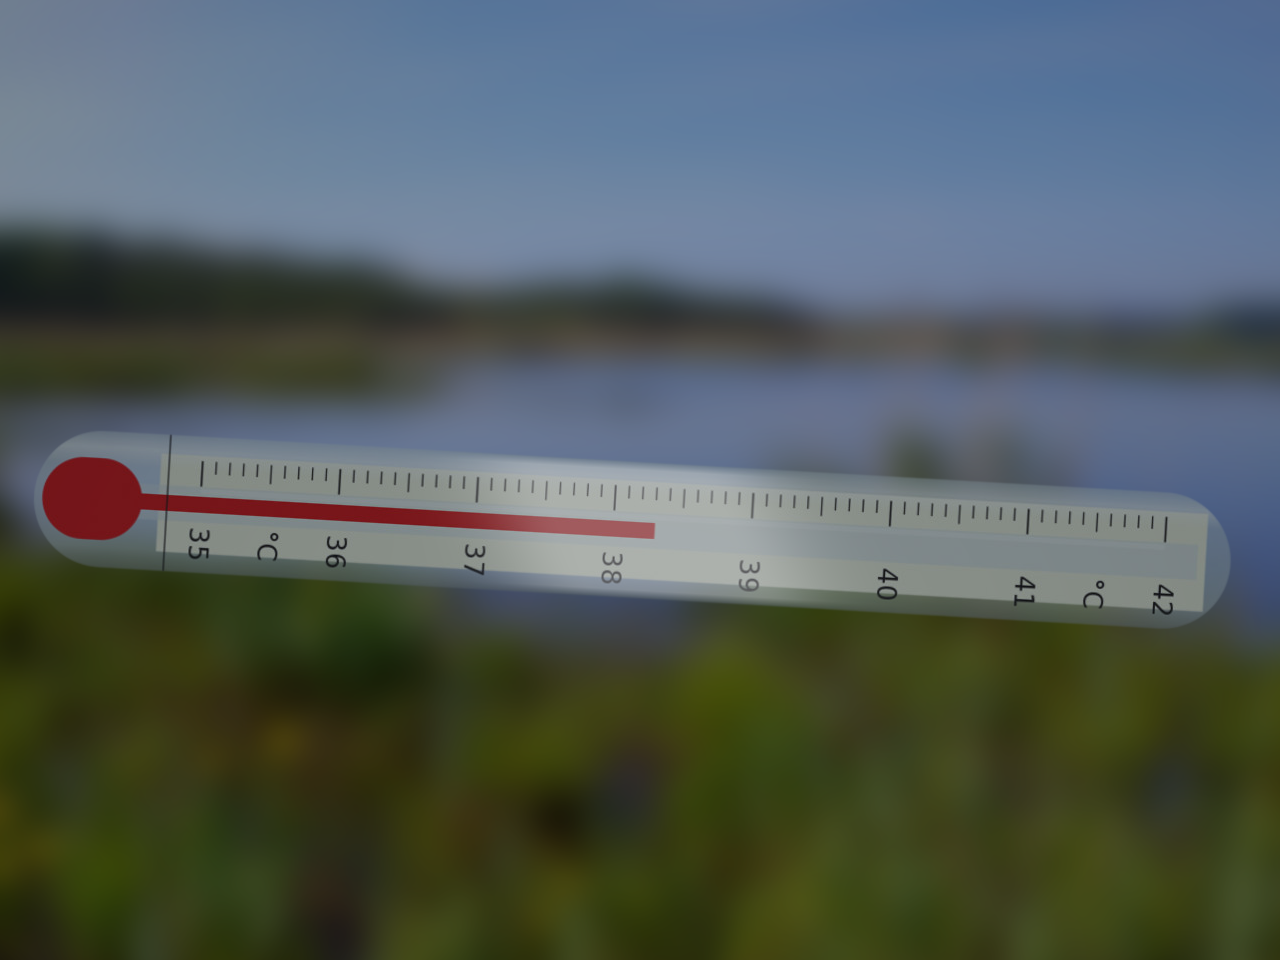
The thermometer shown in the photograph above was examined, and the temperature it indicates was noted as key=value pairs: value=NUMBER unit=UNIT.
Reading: value=38.3 unit=°C
